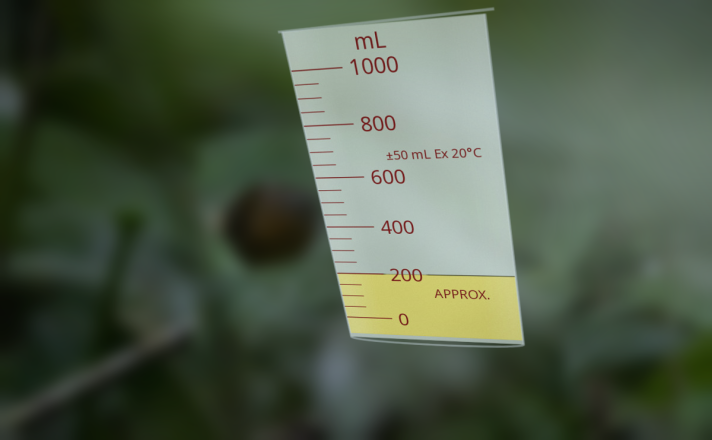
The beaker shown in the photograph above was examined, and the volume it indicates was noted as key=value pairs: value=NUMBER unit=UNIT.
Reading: value=200 unit=mL
